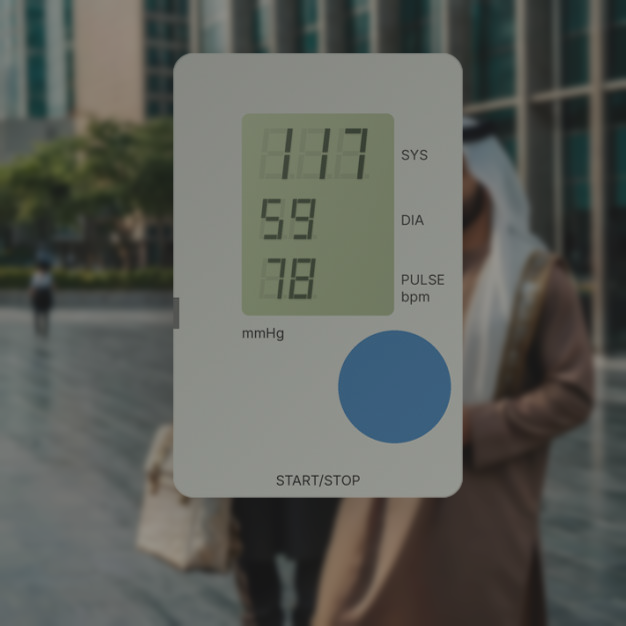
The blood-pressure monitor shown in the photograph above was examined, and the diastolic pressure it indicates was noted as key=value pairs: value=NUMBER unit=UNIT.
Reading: value=59 unit=mmHg
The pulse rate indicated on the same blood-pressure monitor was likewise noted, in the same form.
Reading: value=78 unit=bpm
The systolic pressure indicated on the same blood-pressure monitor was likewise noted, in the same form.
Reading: value=117 unit=mmHg
